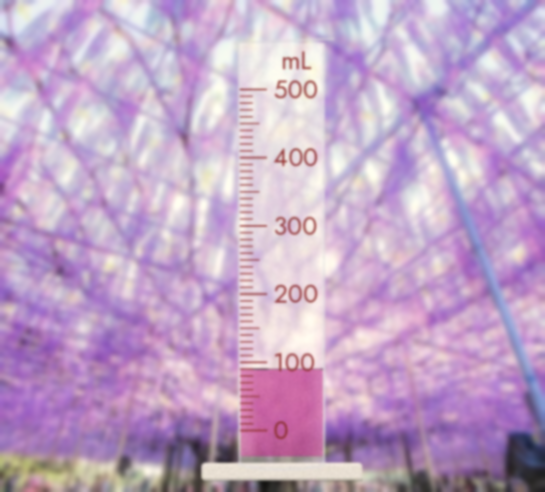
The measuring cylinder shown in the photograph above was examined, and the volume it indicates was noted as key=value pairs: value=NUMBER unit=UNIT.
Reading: value=90 unit=mL
